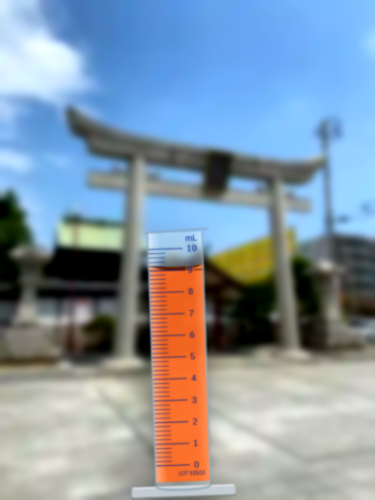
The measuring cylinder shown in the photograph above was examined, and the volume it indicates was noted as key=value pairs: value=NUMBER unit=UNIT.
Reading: value=9 unit=mL
